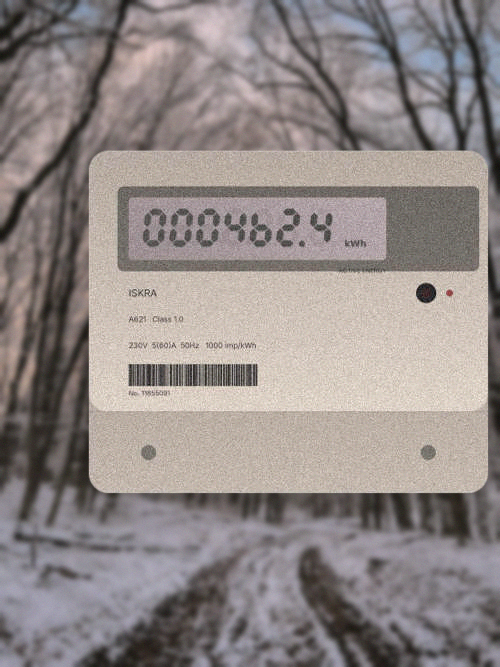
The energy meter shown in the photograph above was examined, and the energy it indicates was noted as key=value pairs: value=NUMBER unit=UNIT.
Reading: value=462.4 unit=kWh
